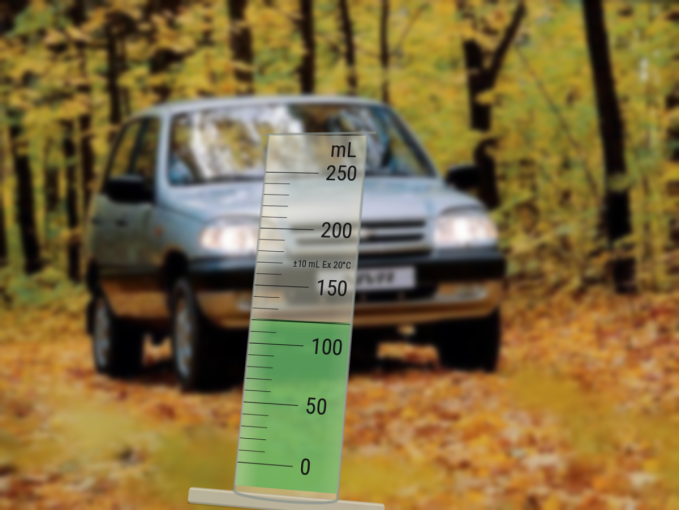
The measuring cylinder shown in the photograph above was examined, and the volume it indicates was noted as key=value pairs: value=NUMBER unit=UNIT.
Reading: value=120 unit=mL
